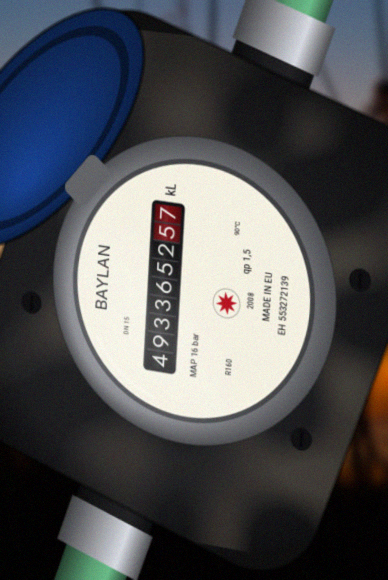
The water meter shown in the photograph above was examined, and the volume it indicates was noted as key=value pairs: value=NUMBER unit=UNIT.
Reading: value=4933652.57 unit=kL
